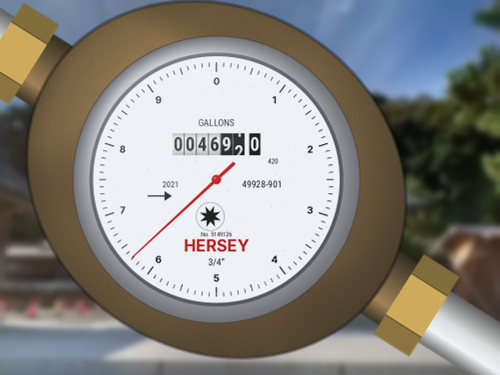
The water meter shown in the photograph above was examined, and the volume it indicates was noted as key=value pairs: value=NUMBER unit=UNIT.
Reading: value=46916.3 unit=gal
